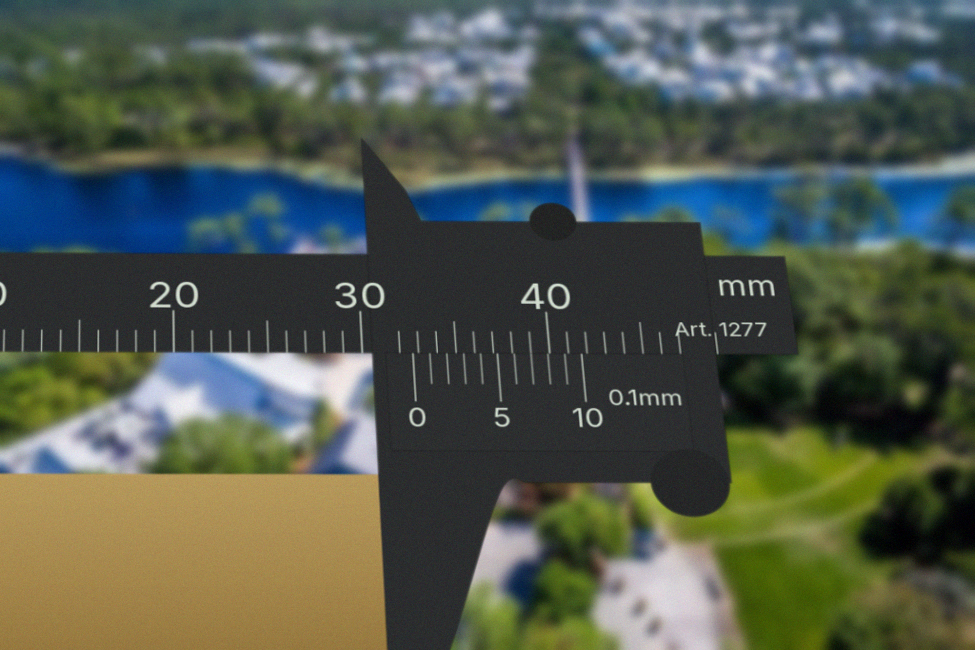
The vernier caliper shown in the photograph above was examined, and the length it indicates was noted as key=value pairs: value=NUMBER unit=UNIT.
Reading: value=32.7 unit=mm
